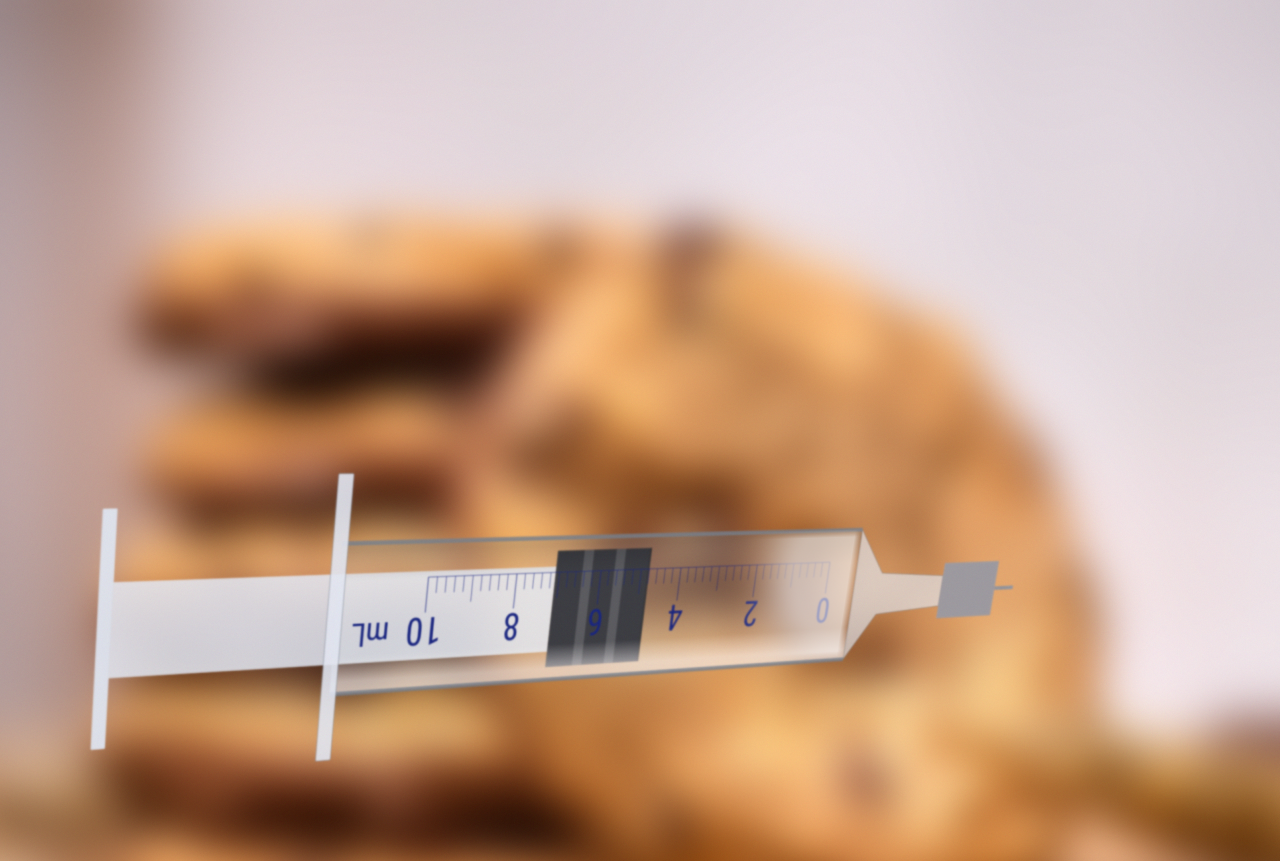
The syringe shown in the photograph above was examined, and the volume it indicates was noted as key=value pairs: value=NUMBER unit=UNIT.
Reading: value=4.8 unit=mL
